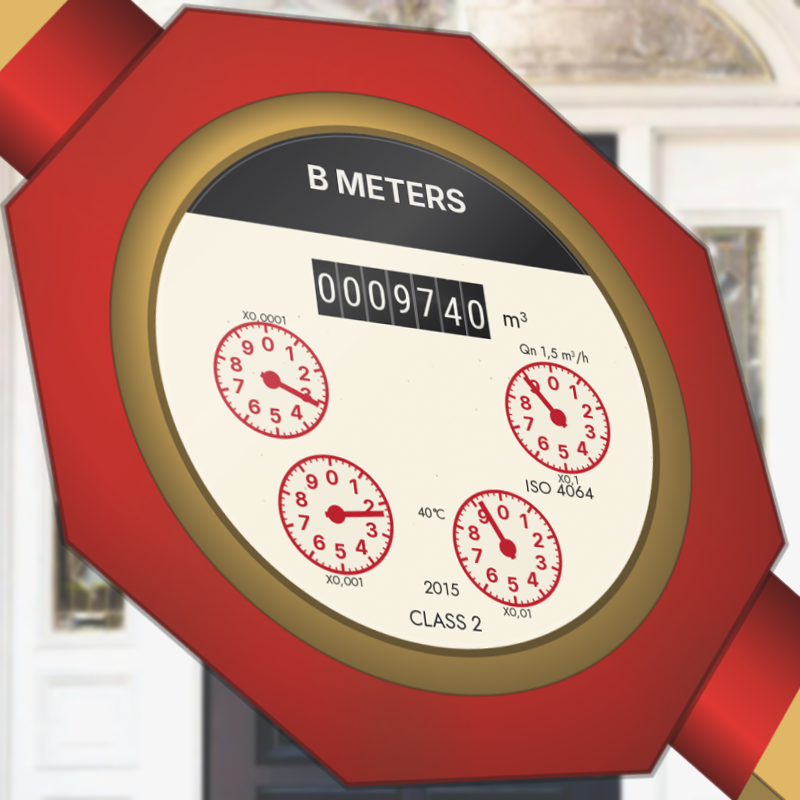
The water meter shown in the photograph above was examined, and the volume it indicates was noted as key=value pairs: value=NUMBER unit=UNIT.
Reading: value=9739.8923 unit=m³
